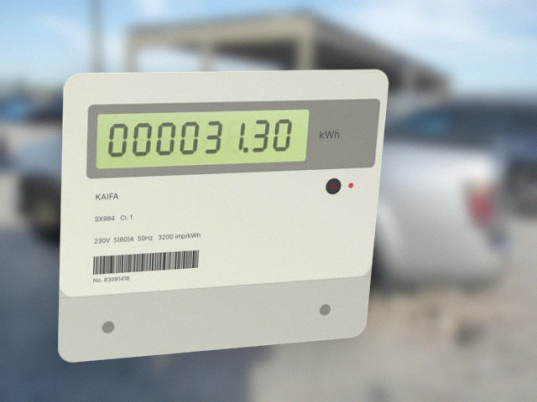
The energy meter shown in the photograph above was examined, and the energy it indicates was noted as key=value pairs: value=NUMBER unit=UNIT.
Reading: value=31.30 unit=kWh
